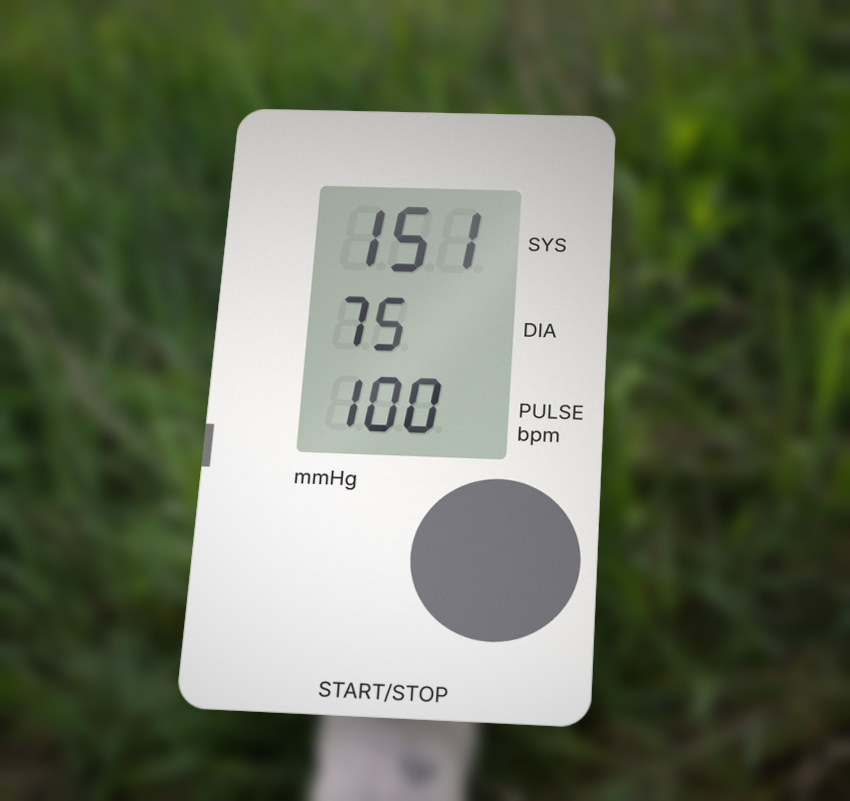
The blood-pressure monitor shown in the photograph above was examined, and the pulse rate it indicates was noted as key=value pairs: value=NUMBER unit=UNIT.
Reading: value=100 unit=bpm
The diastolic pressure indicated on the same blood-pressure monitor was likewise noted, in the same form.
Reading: value=75 unit=mmHg
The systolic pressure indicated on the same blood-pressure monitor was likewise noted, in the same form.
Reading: value=151 unit=mmHg
